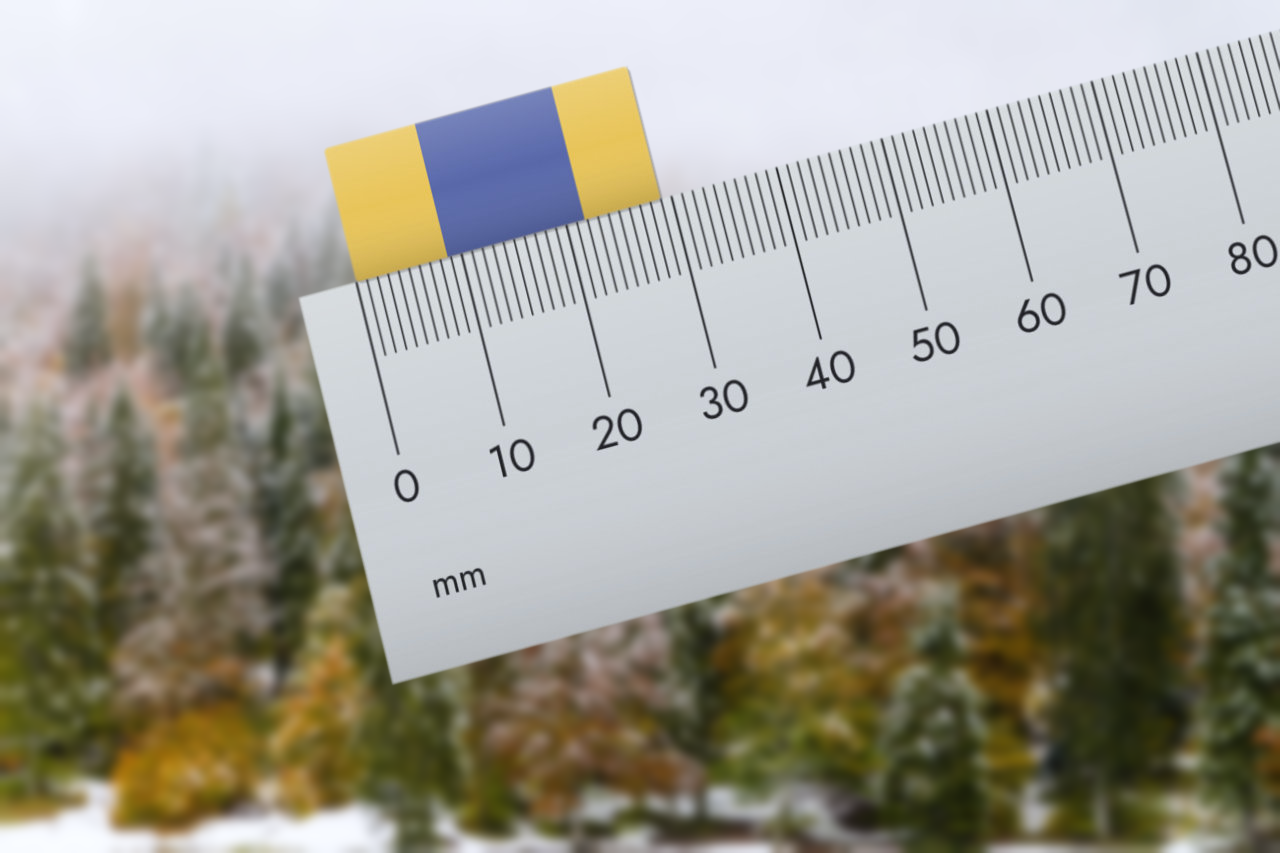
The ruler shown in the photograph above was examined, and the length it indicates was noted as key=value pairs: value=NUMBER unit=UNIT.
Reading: value=29 unit=mm
